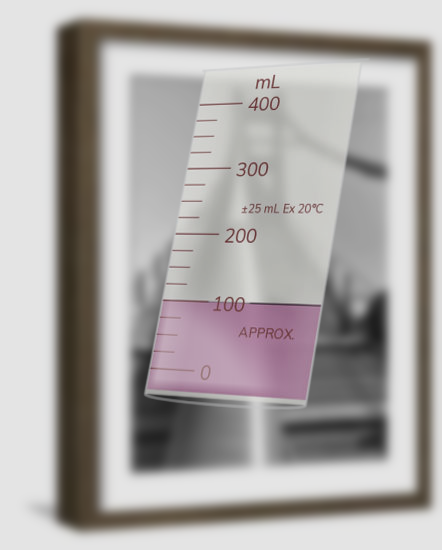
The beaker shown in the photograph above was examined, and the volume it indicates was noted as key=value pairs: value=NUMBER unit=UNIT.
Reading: value=100 unit=mL
